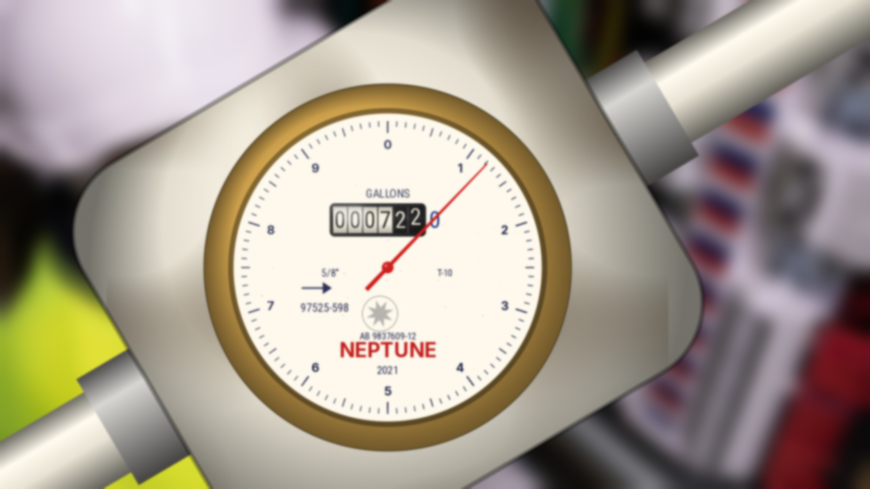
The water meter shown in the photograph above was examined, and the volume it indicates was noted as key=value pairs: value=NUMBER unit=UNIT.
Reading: value=7221.2 unit=gal
